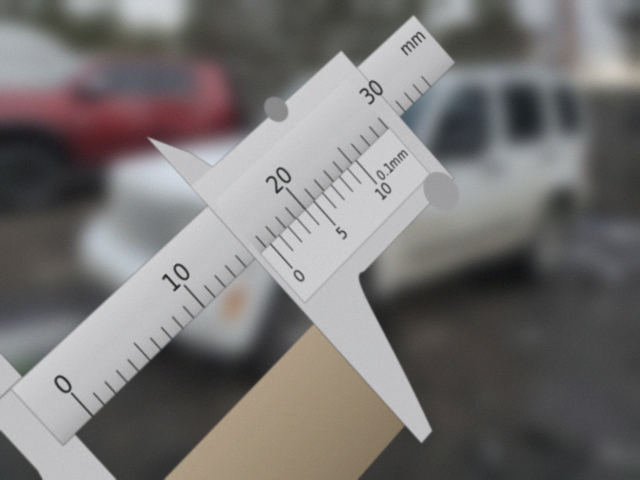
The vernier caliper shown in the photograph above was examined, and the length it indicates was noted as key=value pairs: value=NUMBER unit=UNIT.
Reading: value=16.4 unit=mm
